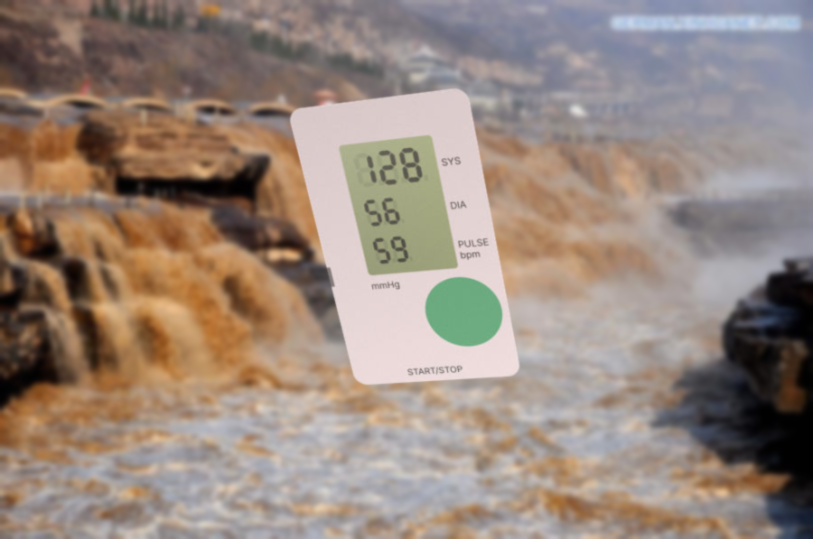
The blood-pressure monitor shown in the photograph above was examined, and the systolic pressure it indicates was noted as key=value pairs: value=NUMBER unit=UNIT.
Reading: value=128 unit=mmHg
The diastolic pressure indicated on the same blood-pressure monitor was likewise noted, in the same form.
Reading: value=56 unit=mmHg
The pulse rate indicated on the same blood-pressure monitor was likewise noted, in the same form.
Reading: value=59 unit=bpm
